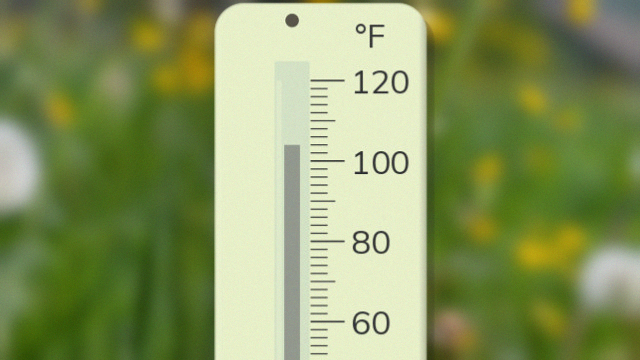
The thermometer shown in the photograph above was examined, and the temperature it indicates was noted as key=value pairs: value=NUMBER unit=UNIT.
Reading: value=104 unit=°F
